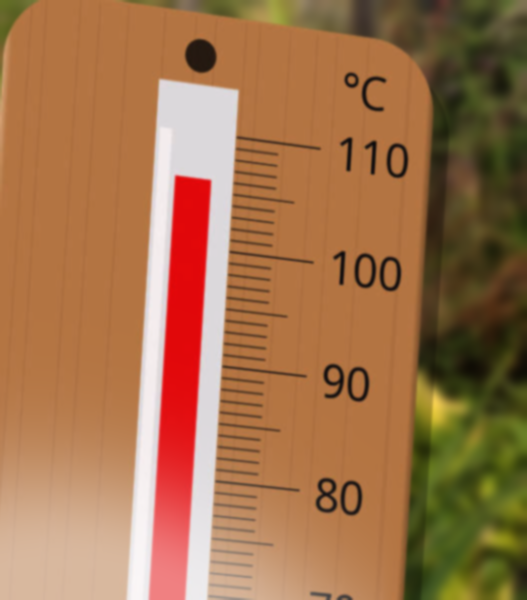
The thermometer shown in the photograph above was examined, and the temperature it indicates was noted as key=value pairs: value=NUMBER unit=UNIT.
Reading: value=106 unit=°C
